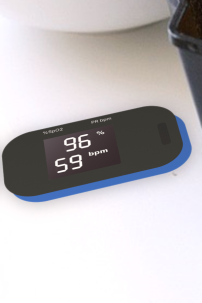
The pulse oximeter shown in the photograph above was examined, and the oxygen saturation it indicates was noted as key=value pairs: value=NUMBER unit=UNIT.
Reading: value=96 unit=%
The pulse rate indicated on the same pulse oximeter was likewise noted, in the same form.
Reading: value=59 unit=bpm
